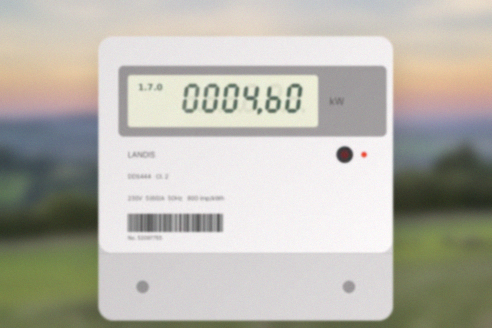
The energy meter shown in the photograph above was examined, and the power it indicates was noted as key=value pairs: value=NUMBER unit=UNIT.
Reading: value=4.60 unit=kW
